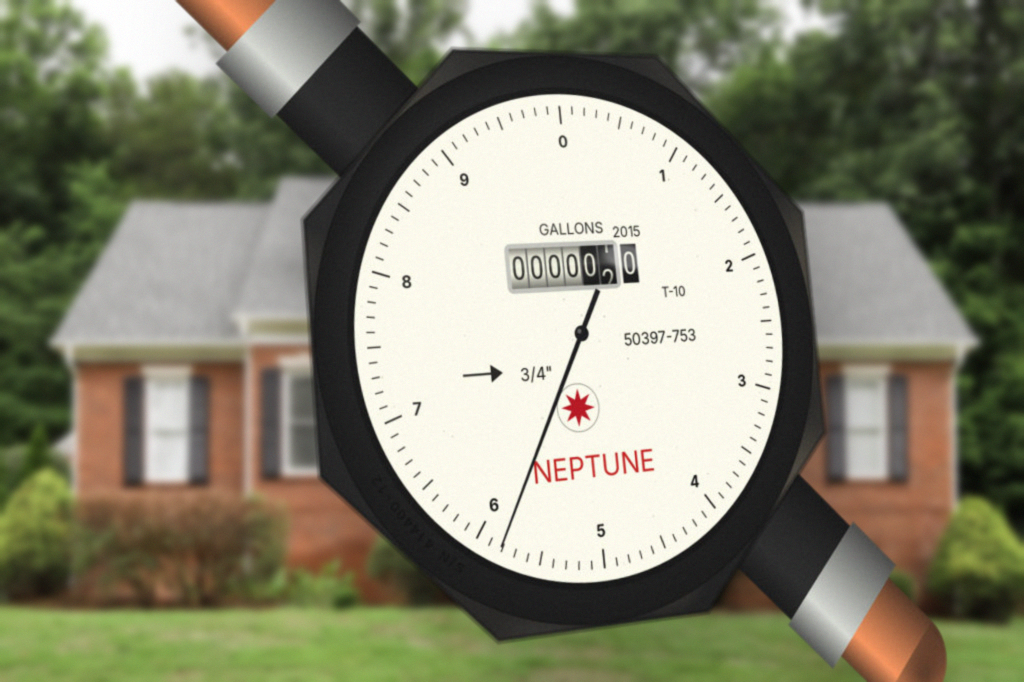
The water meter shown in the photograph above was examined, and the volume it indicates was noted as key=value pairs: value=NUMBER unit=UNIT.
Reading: value=15.8 unit=gal
